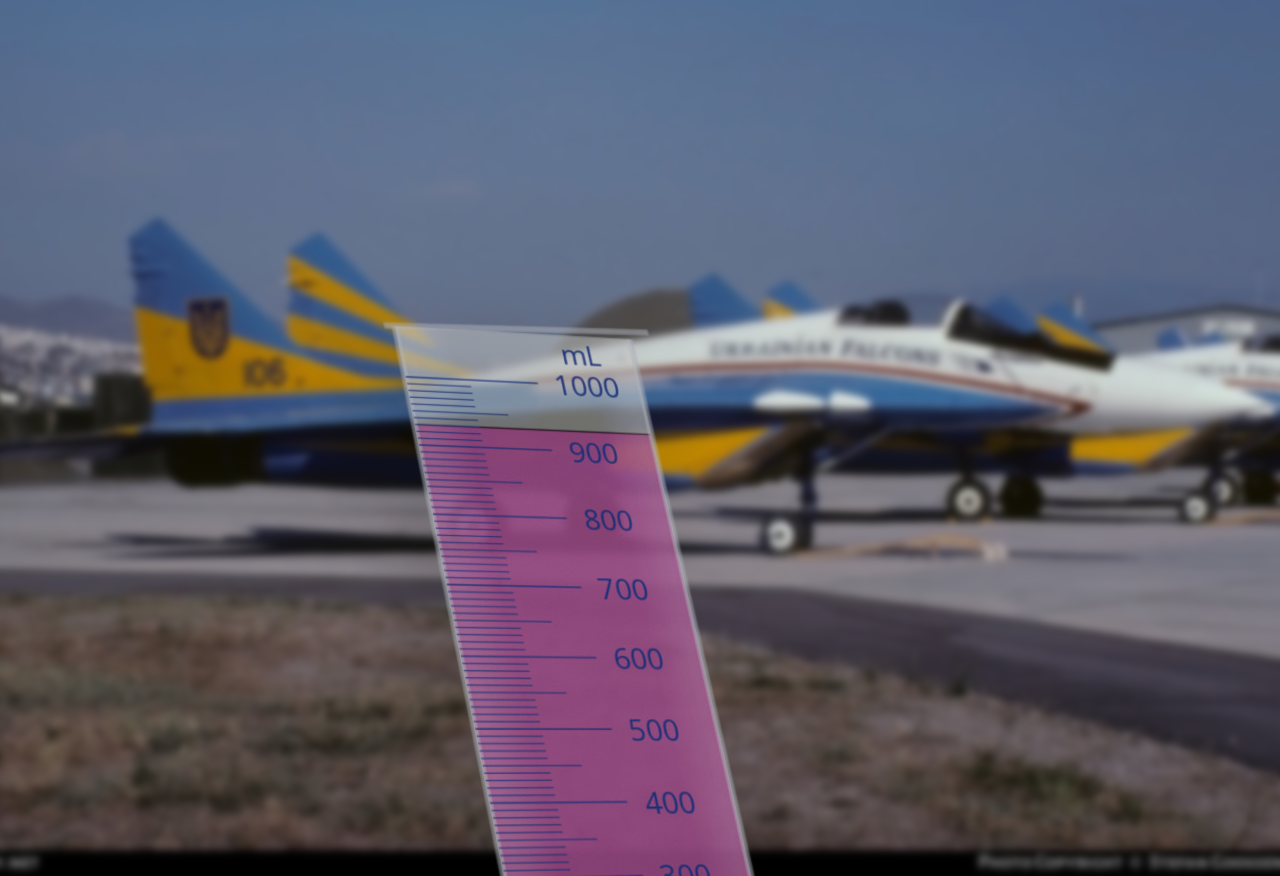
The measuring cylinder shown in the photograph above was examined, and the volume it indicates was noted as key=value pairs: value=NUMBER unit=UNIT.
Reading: value=930 unit=mL
